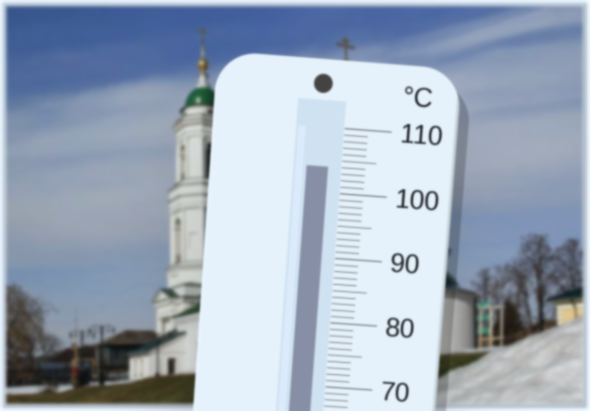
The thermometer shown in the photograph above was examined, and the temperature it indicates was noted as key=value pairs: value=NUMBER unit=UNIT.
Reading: value=104 unit=°C
